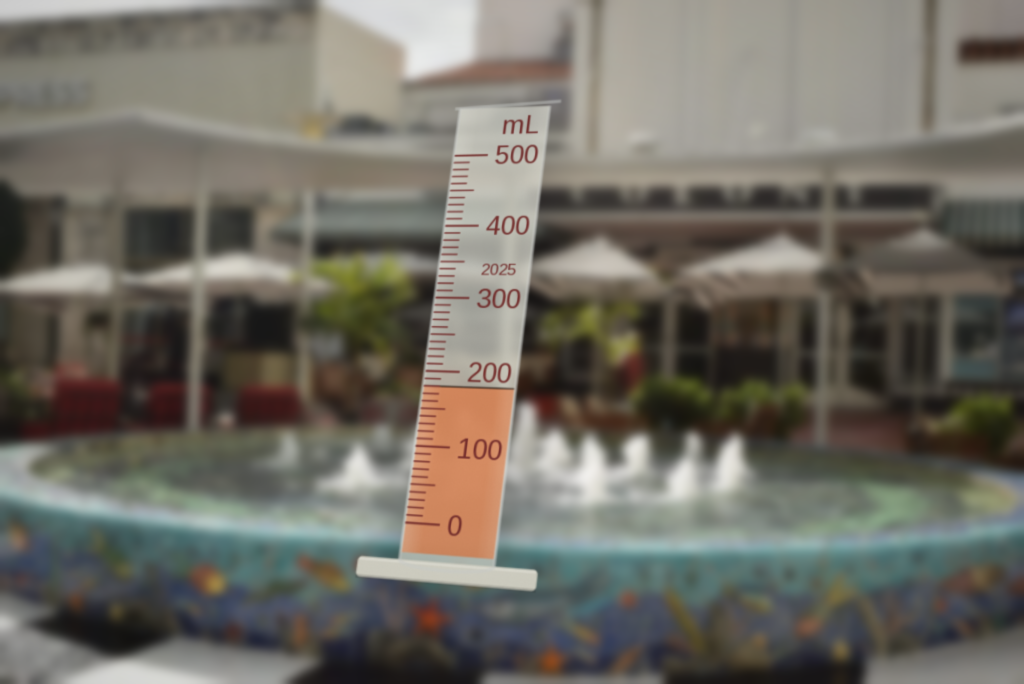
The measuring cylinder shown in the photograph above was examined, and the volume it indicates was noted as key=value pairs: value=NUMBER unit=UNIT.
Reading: value=180 unit=mL
